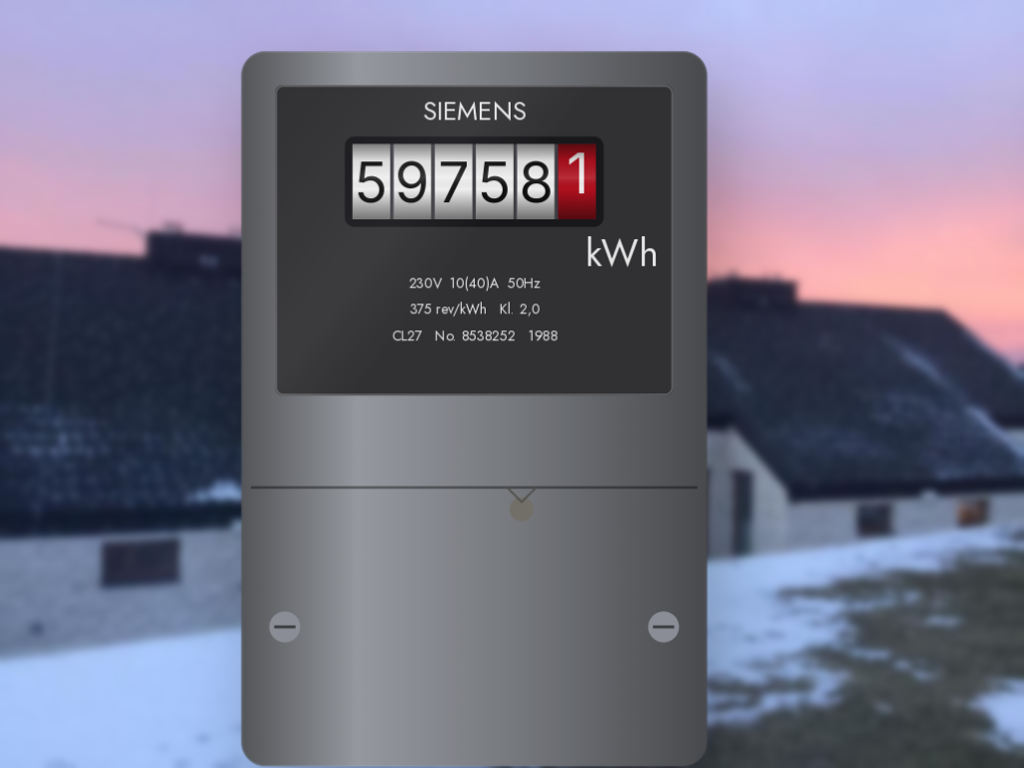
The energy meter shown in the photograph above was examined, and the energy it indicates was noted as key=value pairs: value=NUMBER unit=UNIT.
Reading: value=59758.1 unit=kWh
